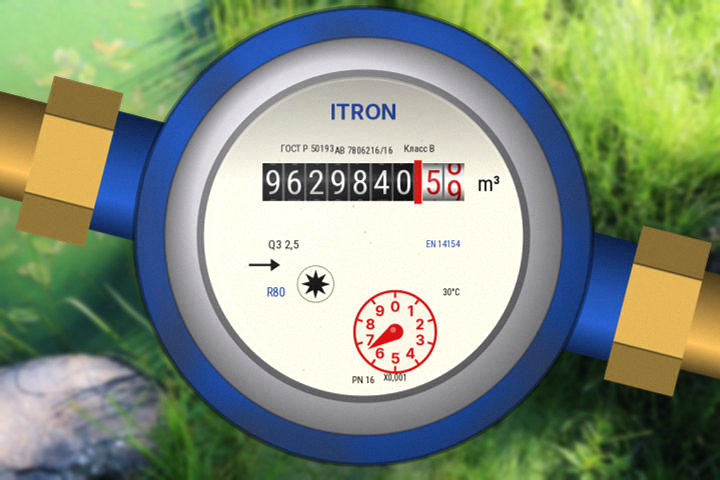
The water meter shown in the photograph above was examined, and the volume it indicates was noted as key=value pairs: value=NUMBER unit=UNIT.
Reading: value=9629840.586 unit=m³
